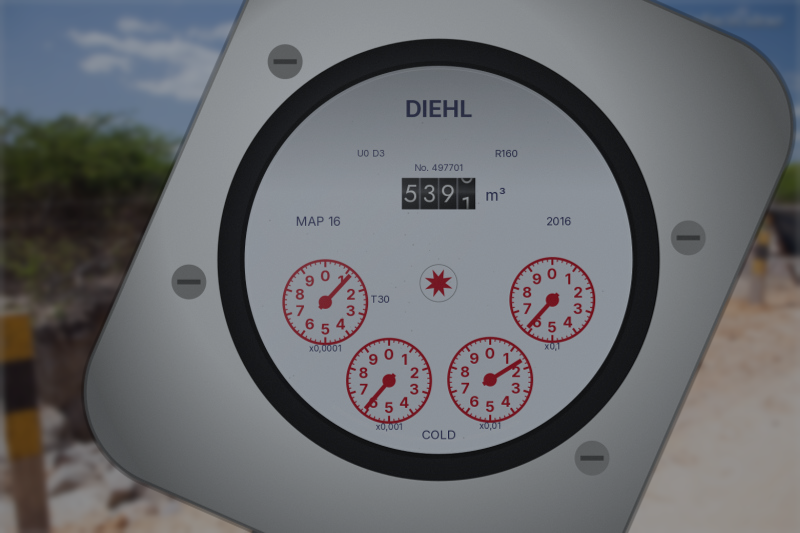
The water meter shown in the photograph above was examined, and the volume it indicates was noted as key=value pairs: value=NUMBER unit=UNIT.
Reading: value=5390.6161 unit=m³
